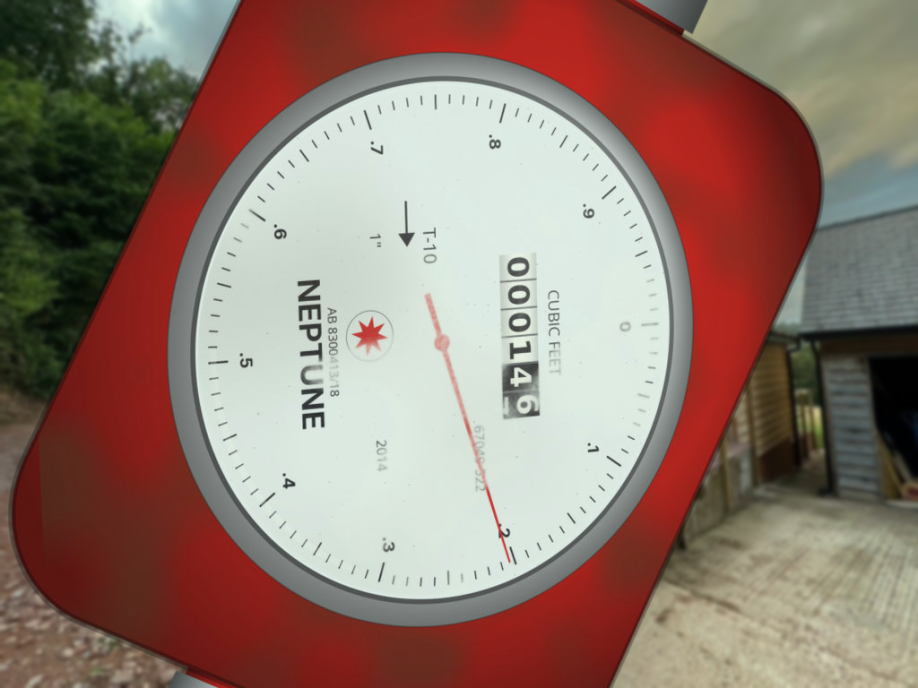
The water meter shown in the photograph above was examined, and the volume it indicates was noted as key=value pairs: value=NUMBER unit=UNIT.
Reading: value=146.20 unit=ft³
